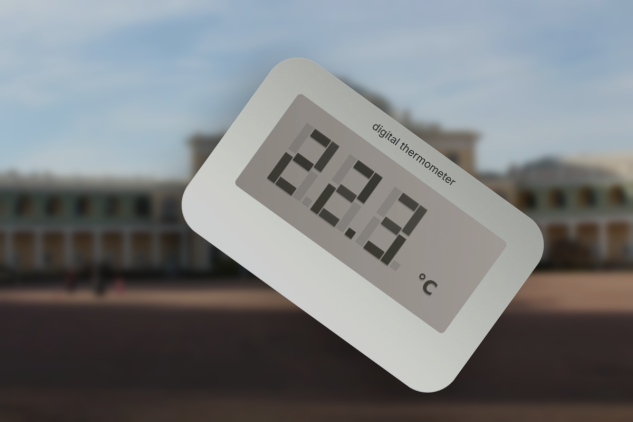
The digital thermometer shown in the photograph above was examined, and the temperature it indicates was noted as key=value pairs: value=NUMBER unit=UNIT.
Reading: value=22.3 unit=°C
